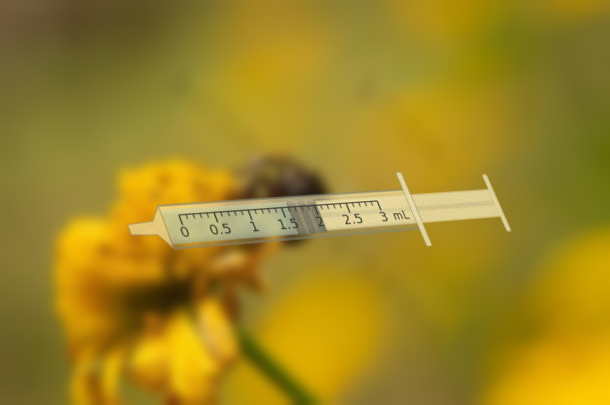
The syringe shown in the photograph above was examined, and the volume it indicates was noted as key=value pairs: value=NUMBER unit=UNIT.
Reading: value=1.6 unit=mL
